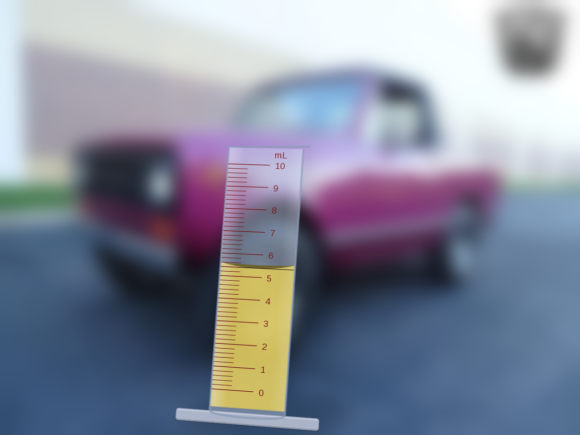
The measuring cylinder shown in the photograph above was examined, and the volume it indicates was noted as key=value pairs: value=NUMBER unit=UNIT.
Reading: value=5.4 unit=mL
